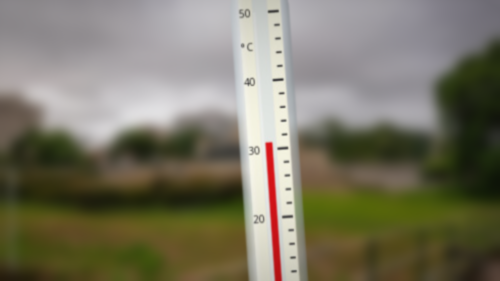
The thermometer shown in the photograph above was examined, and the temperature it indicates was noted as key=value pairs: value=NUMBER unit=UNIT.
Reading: value=31 unit=°C
